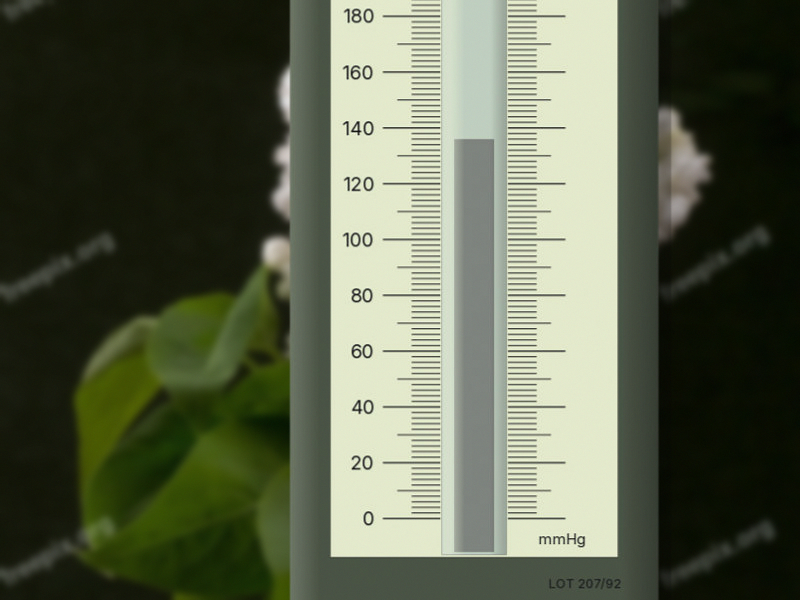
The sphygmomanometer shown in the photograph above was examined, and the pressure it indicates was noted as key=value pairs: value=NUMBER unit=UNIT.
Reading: value=136 unit=mmHg
